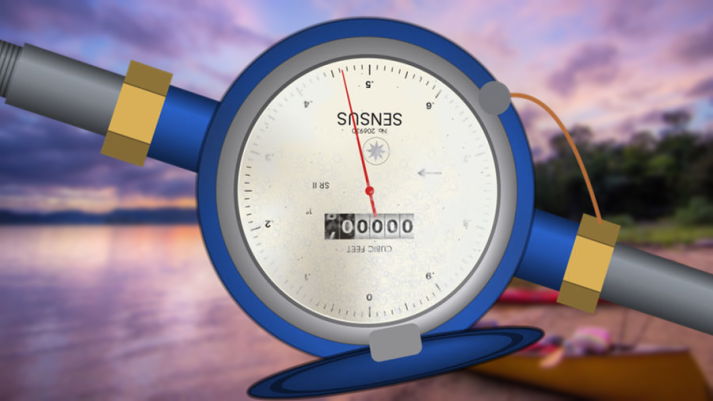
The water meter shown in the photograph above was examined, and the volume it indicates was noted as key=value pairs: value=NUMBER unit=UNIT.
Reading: value=7.46 unit=ft³
